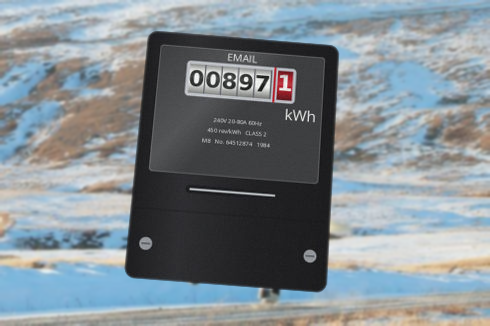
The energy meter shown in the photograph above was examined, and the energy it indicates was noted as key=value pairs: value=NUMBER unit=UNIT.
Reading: value=897.1 unit=kWh
